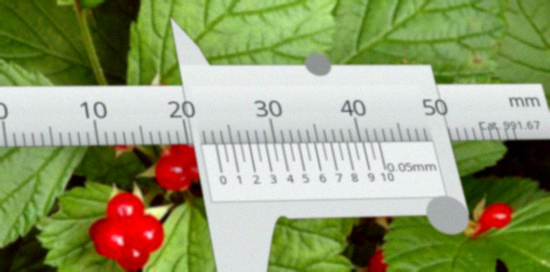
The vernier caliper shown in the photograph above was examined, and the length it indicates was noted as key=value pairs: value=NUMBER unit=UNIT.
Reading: value=23.2 unit=mm
